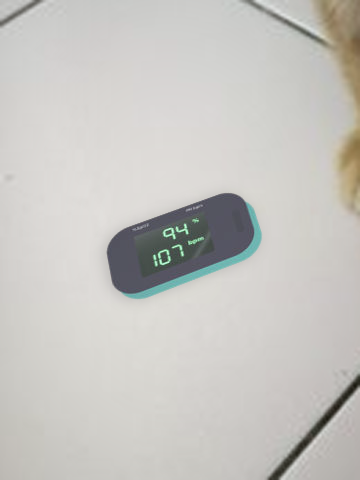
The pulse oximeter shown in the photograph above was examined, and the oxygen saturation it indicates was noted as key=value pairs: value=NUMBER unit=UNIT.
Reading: value=94 unit=%
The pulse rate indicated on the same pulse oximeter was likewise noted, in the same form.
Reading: value=107 unit=bpm
